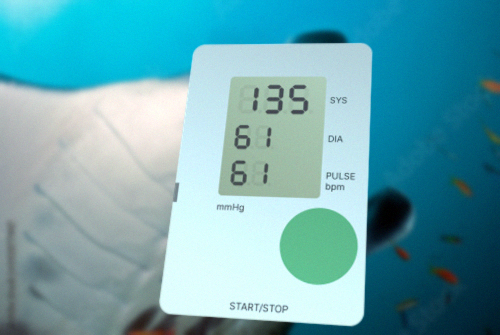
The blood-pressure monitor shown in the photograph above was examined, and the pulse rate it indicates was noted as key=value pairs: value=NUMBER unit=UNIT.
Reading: value=61 unit=bpm
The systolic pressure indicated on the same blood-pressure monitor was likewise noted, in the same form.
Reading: value=135 unit=mmHg
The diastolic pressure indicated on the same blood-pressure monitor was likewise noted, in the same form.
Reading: value=61 unit=mmHg
